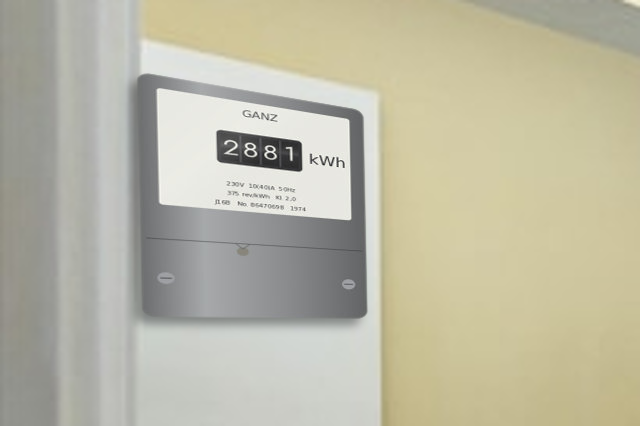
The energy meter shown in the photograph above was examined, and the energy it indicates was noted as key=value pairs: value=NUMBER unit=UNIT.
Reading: value=2881 unit=kWh
